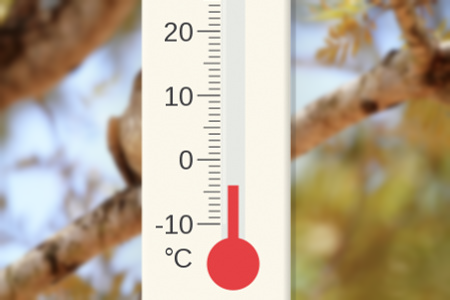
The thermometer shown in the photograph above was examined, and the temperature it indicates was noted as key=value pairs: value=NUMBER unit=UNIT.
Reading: value=-4 unit=°C
